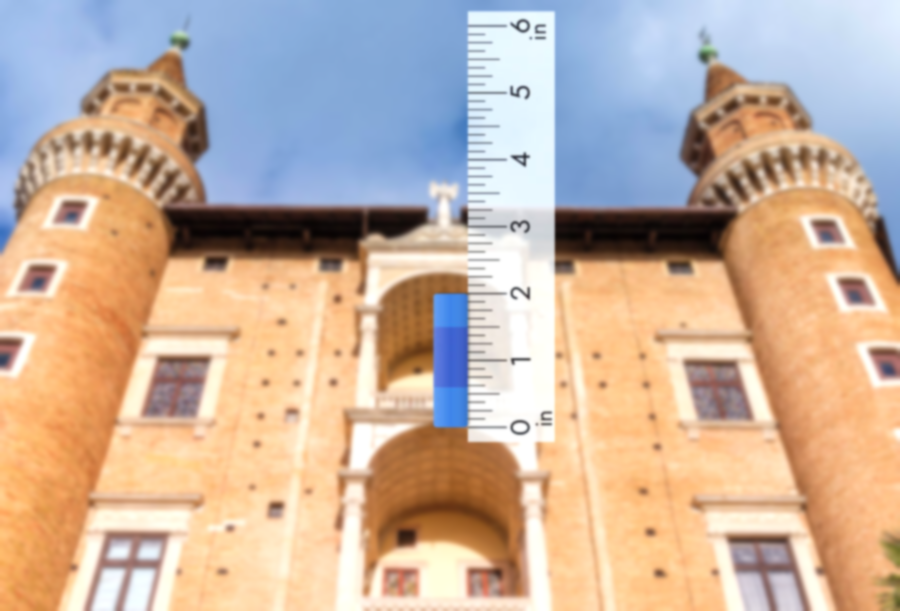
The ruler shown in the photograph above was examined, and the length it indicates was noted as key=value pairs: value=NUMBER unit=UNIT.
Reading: value=2 unit=in
